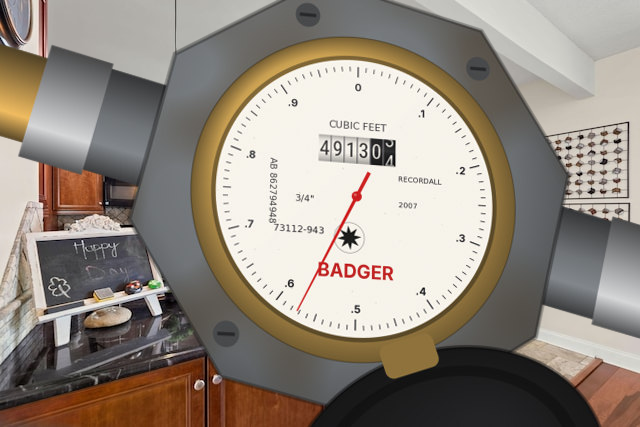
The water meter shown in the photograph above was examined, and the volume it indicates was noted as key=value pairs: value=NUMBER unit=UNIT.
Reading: value=491303.57 unit=ft³
